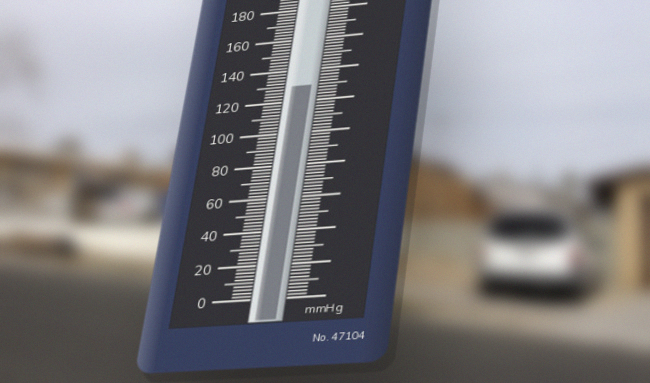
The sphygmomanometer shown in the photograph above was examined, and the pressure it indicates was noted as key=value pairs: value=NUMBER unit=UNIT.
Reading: value=130 unit=mmHg
